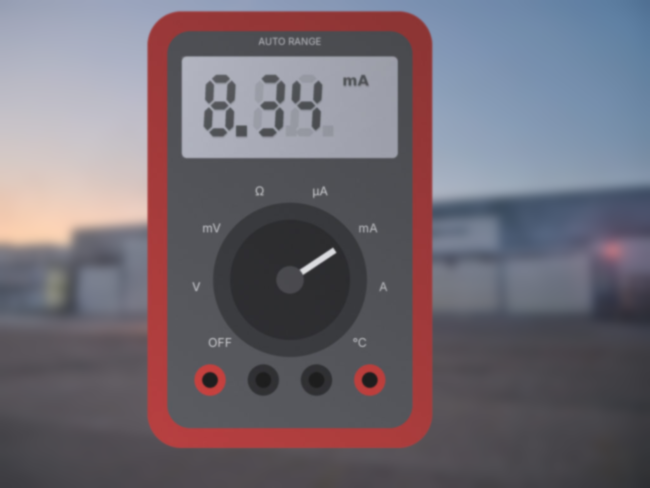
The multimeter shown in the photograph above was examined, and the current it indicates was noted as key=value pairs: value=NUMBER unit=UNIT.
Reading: value=8.34 unit=mA
